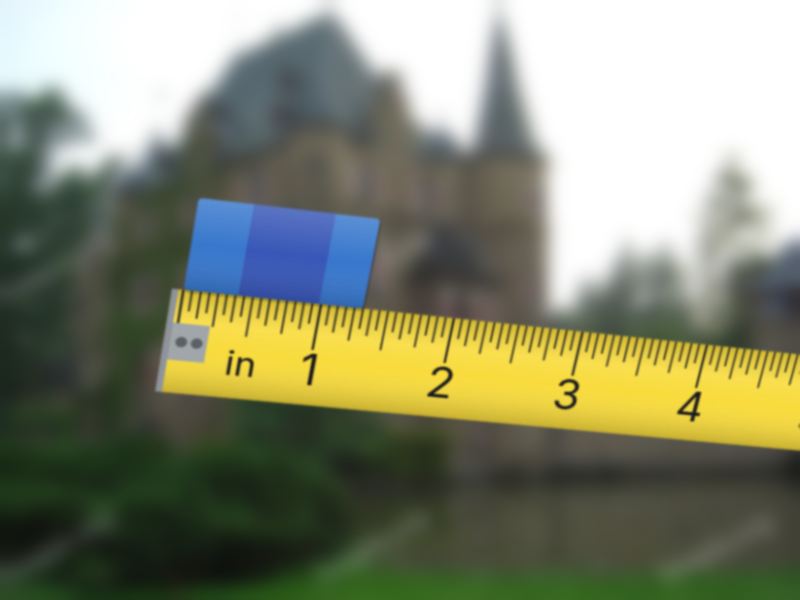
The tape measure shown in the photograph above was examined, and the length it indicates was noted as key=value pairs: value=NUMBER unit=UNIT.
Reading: value=1.3125 unit=in
